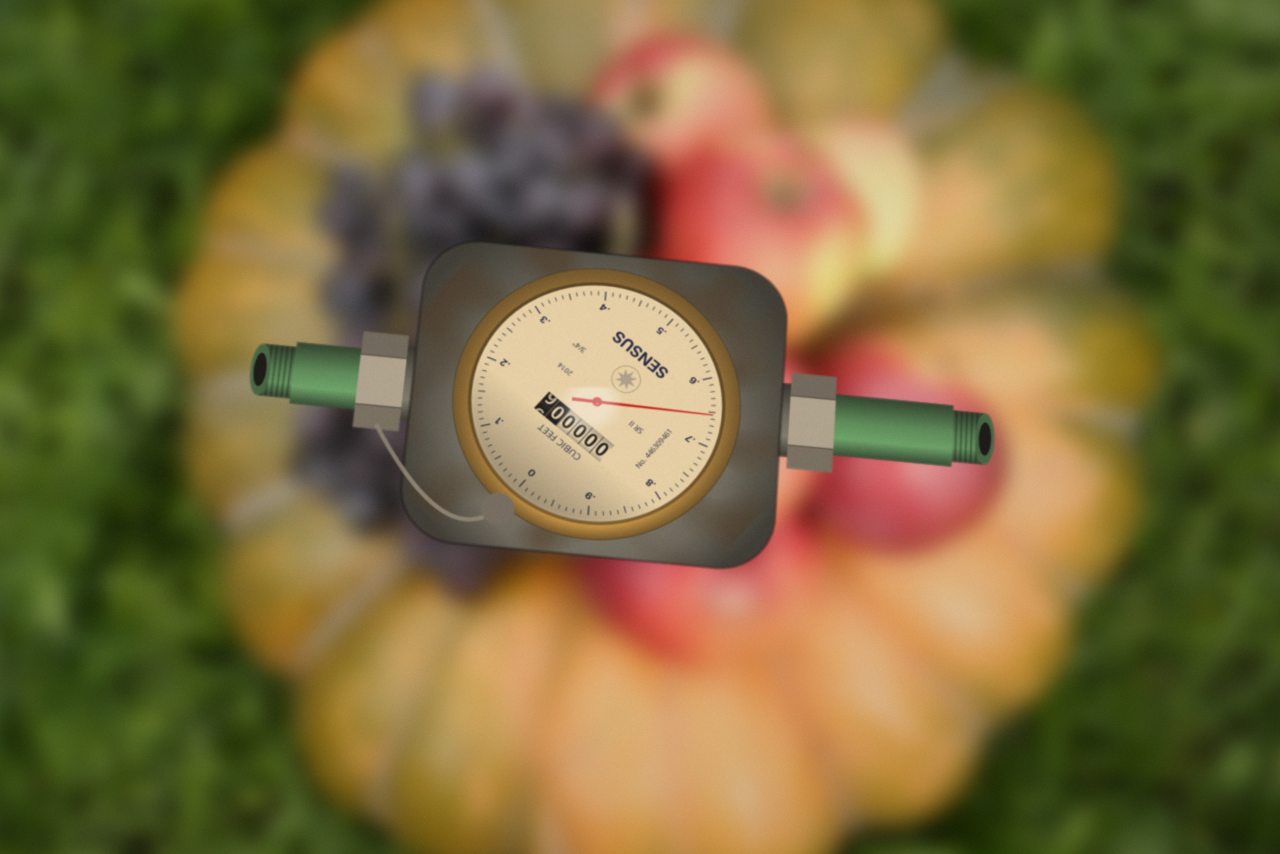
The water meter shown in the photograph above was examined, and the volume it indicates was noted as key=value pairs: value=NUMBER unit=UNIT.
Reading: value=5.65 unit=ft³
